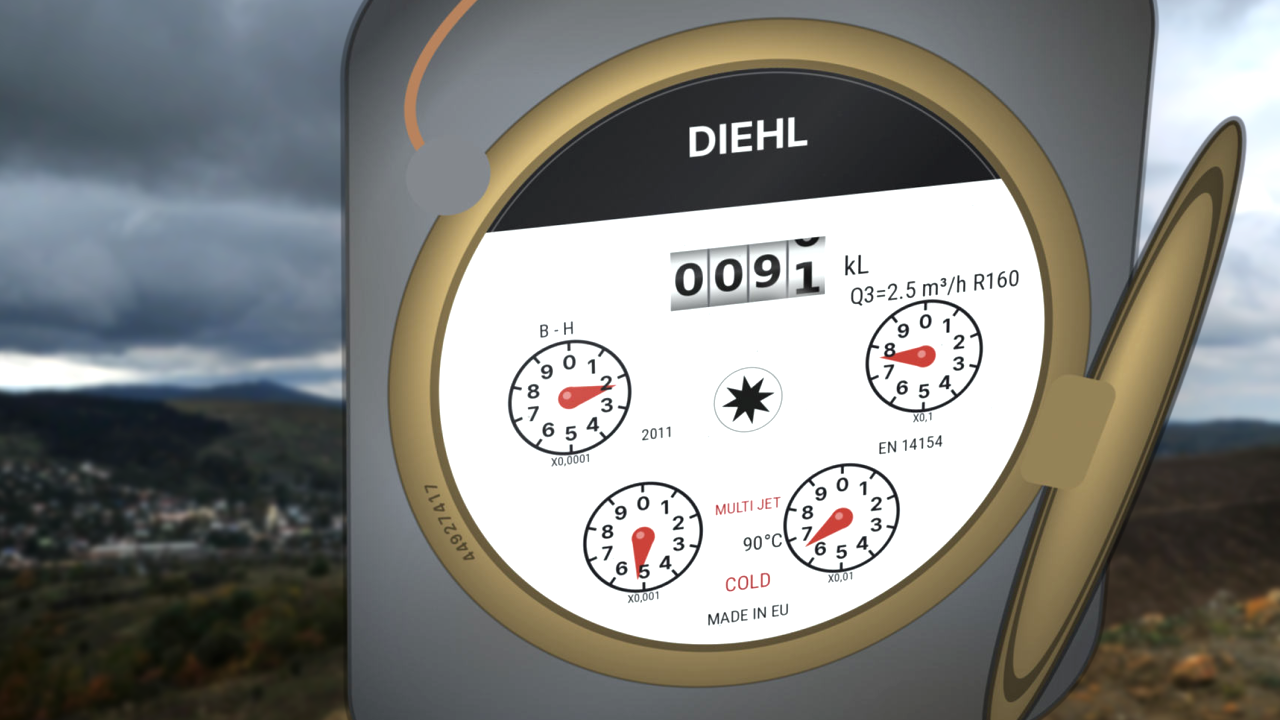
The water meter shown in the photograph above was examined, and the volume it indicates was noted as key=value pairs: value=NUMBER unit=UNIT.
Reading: value=90.7652 unit=kL
